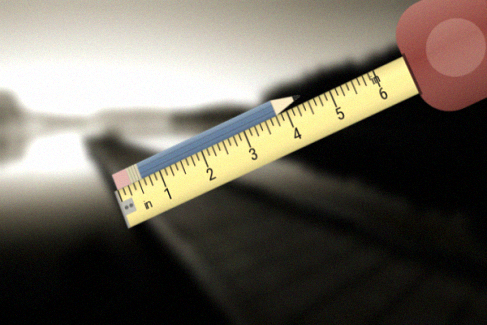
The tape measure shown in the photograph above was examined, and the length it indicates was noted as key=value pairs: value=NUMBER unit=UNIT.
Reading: value=4.375 unit=in
